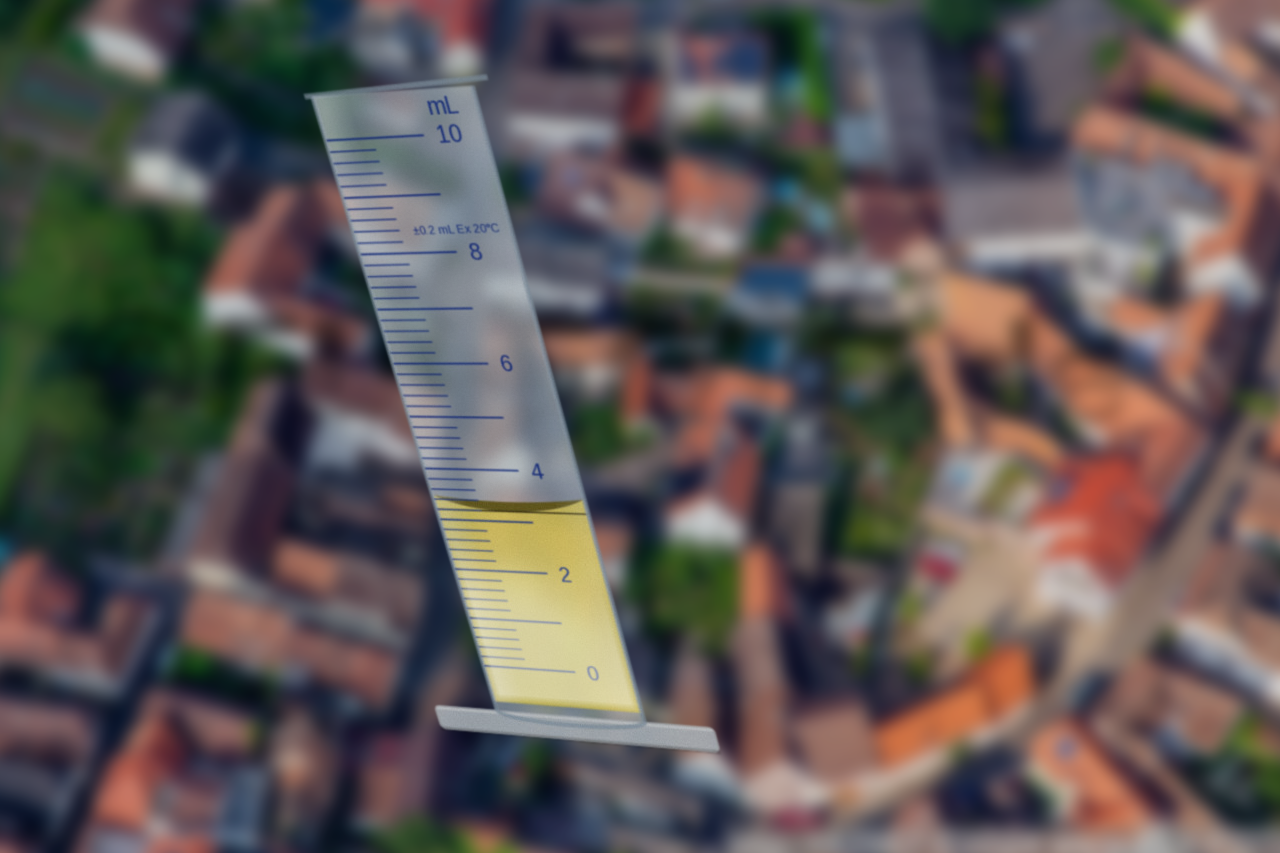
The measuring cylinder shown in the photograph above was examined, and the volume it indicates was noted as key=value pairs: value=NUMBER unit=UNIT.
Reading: value=3.2 unit=mL
